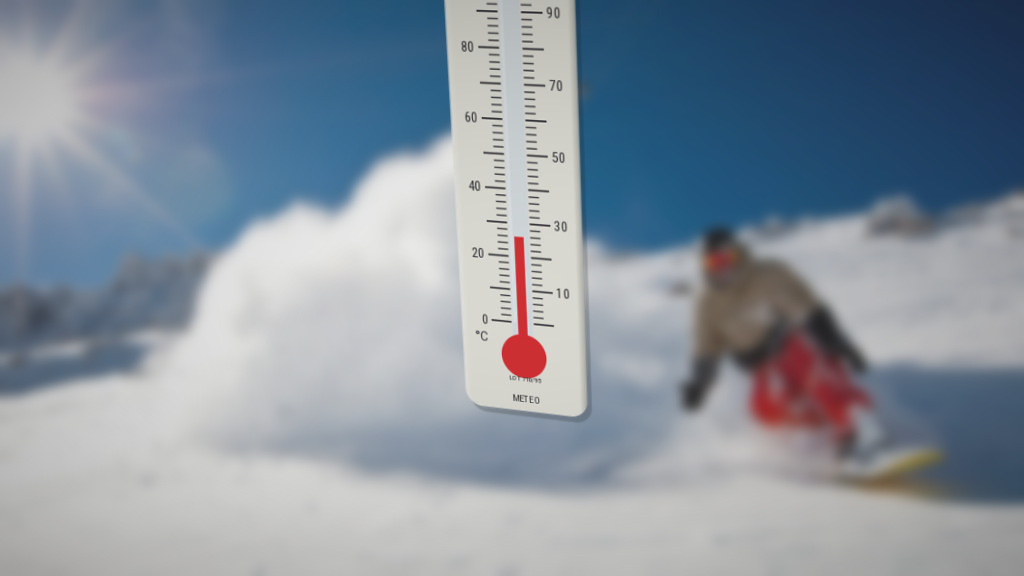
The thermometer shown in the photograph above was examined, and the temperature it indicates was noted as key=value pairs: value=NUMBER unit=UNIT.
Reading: value=26 unit=°C
